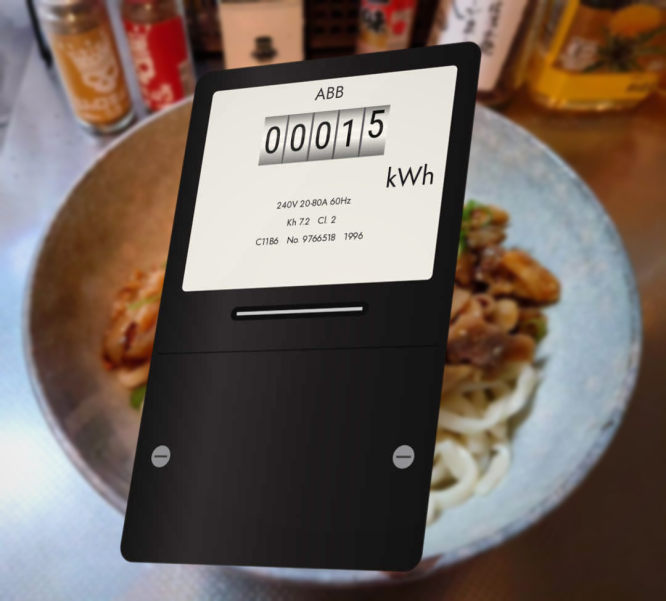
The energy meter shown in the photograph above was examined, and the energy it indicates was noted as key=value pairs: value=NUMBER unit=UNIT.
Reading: value=15 unit=kWh
